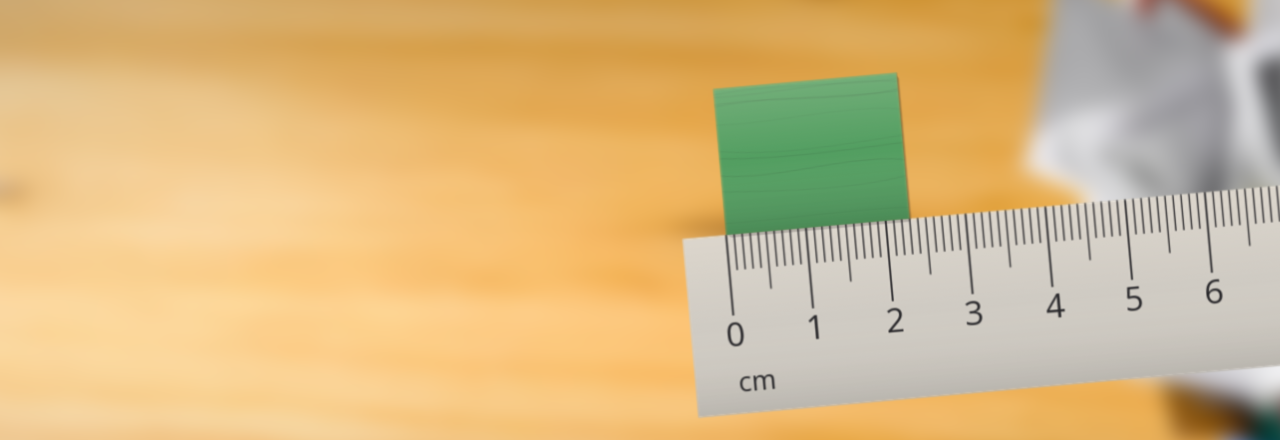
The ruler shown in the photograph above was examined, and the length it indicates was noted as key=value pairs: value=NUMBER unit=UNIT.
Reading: value=2.3 unit=cm
